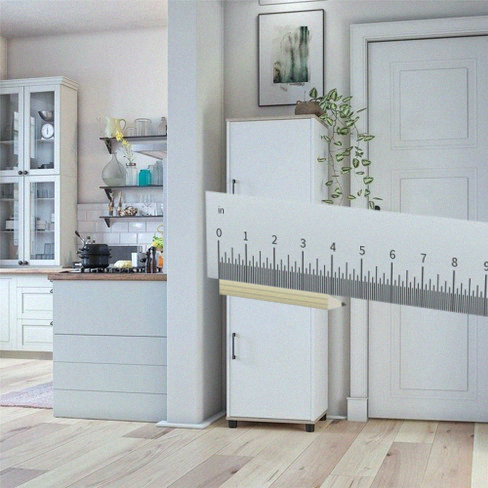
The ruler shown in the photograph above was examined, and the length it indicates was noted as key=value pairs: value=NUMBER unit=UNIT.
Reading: value=4.5 unit=in
